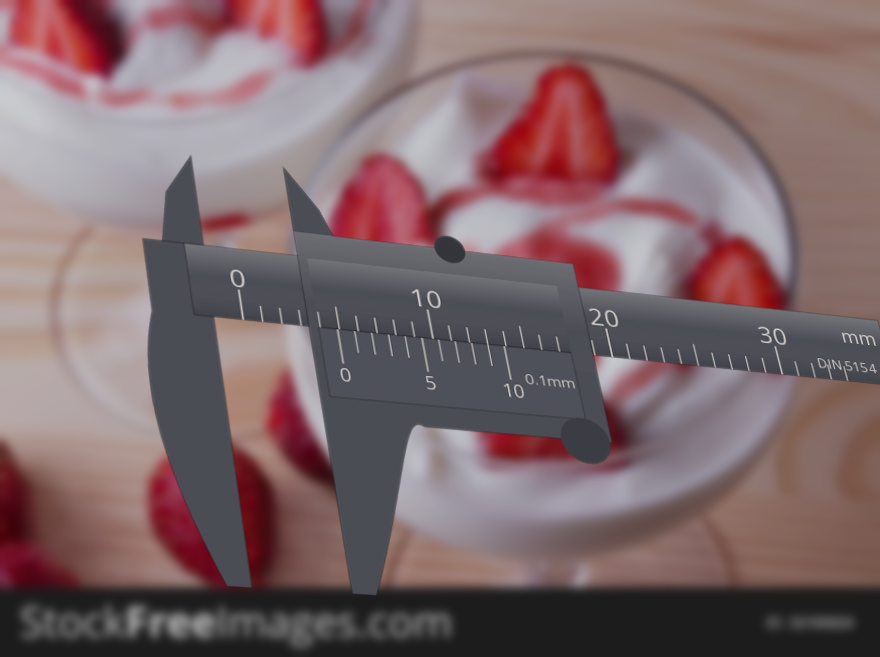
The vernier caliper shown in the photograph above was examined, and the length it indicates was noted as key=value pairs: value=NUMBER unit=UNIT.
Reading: value=4.9 unit=mm
